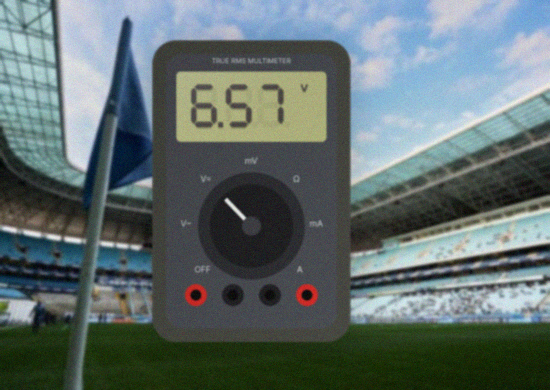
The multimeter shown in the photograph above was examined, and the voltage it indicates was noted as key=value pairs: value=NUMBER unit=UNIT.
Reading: value=6.57 unit=V
